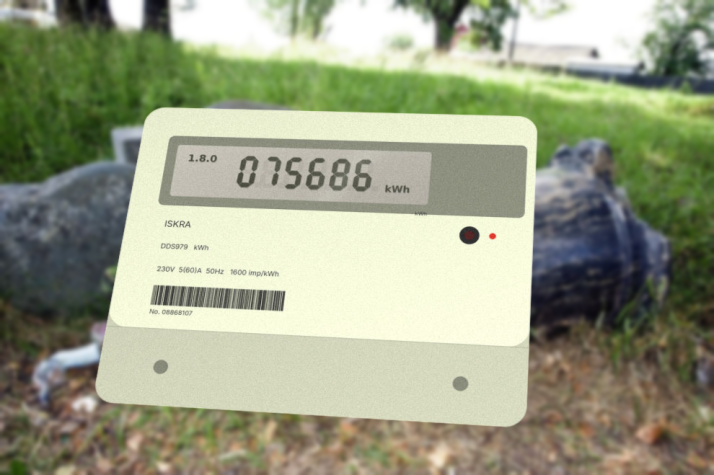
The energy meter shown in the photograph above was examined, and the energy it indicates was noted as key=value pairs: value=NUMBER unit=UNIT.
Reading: value=75686 unit=kWh
